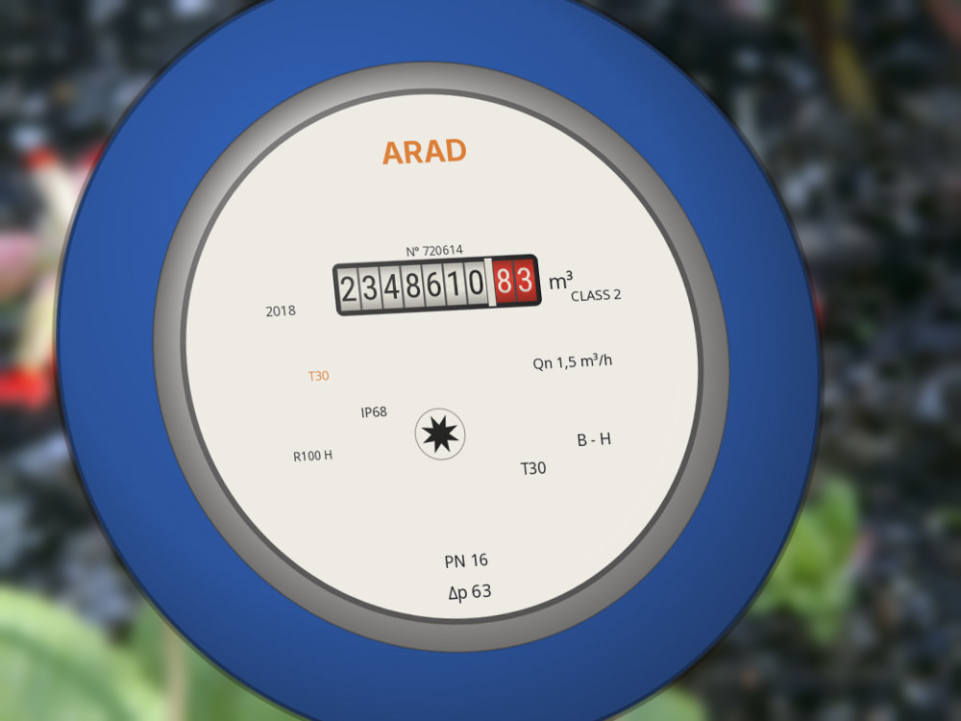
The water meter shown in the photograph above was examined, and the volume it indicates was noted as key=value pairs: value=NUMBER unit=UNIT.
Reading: value=2348610.83 unit=m³
